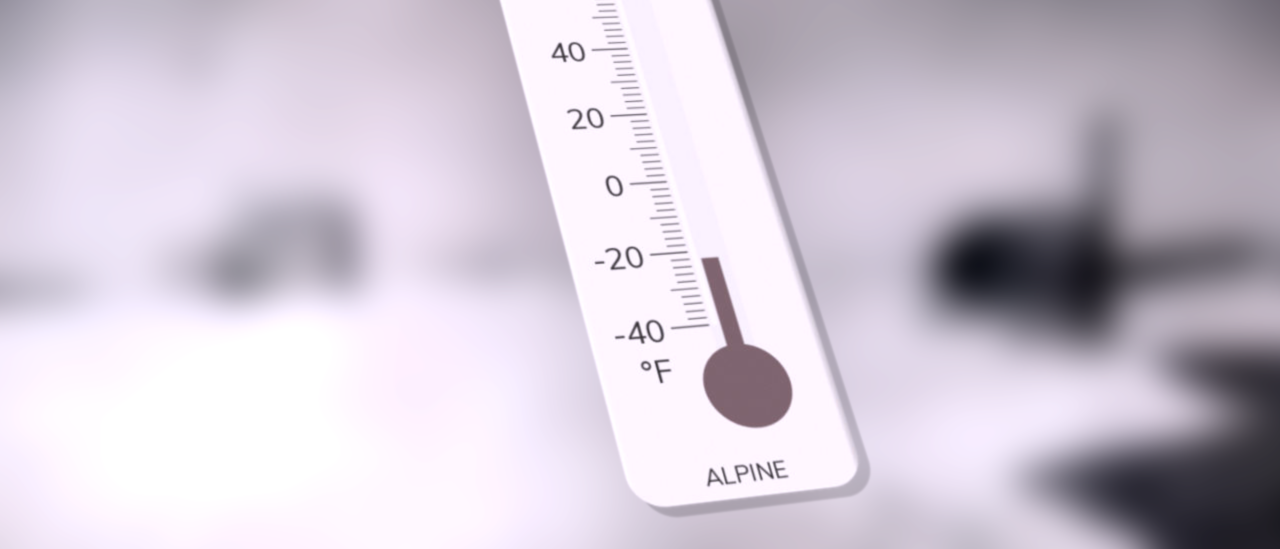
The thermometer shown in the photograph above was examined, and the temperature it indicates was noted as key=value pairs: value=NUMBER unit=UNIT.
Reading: value=-22 unit=°F
